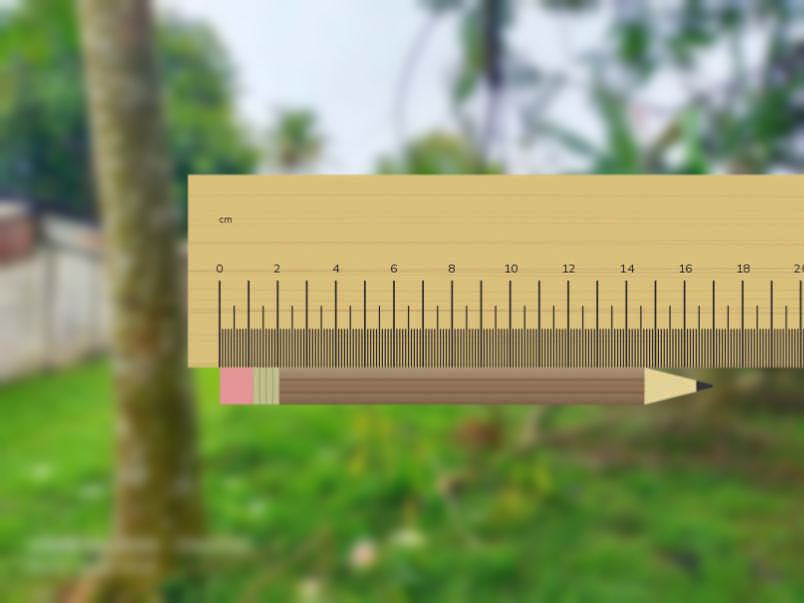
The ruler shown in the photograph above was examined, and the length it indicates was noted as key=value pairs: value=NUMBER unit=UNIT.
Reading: value=17 unit=cm
